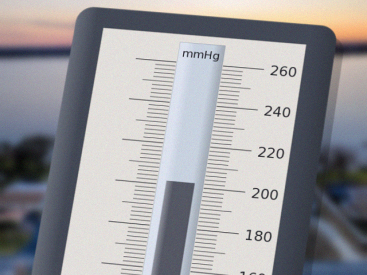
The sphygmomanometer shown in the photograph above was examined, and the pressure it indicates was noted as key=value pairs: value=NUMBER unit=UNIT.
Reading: value=202 unit=mmHg
